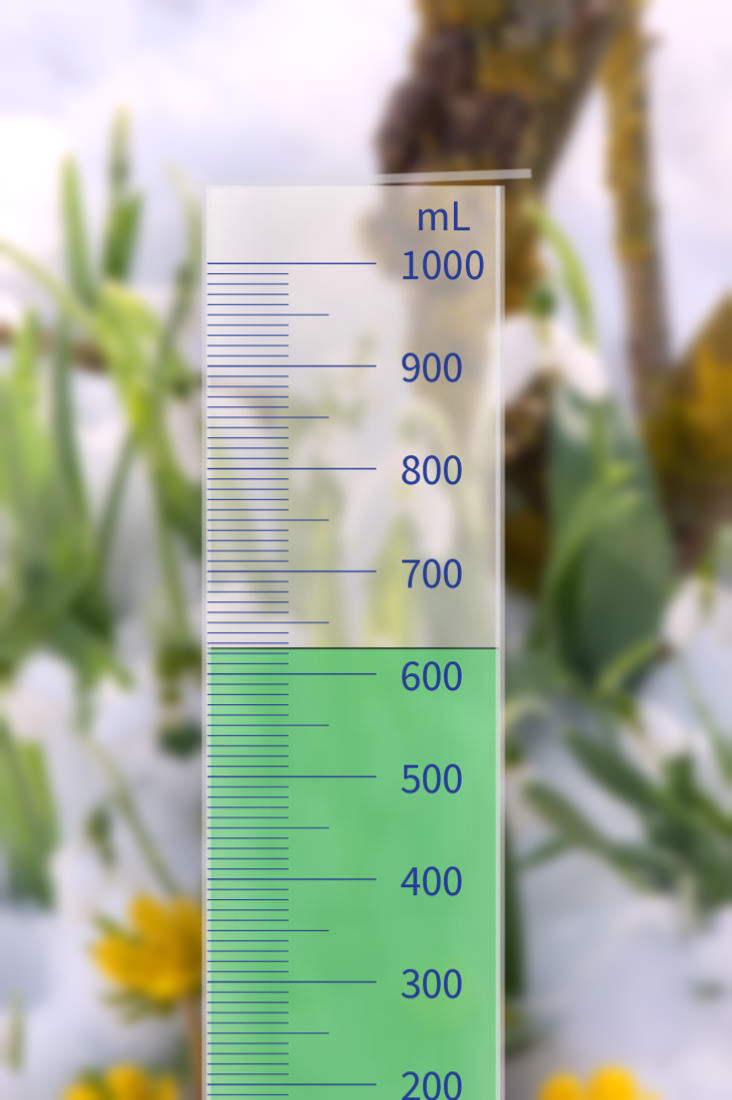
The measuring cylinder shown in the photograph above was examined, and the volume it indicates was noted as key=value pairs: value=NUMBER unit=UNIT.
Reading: value=625 unit=mL
